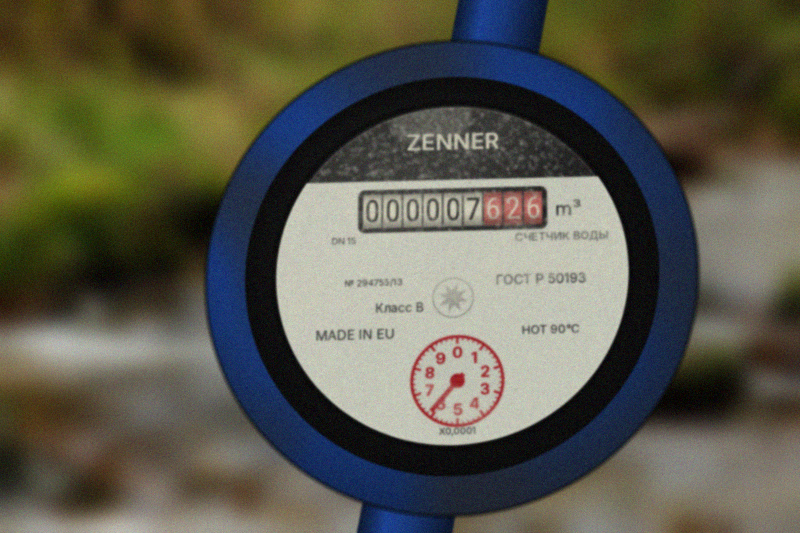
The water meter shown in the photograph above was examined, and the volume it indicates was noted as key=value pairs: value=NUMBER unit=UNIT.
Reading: value=7.6266 unit=m³
